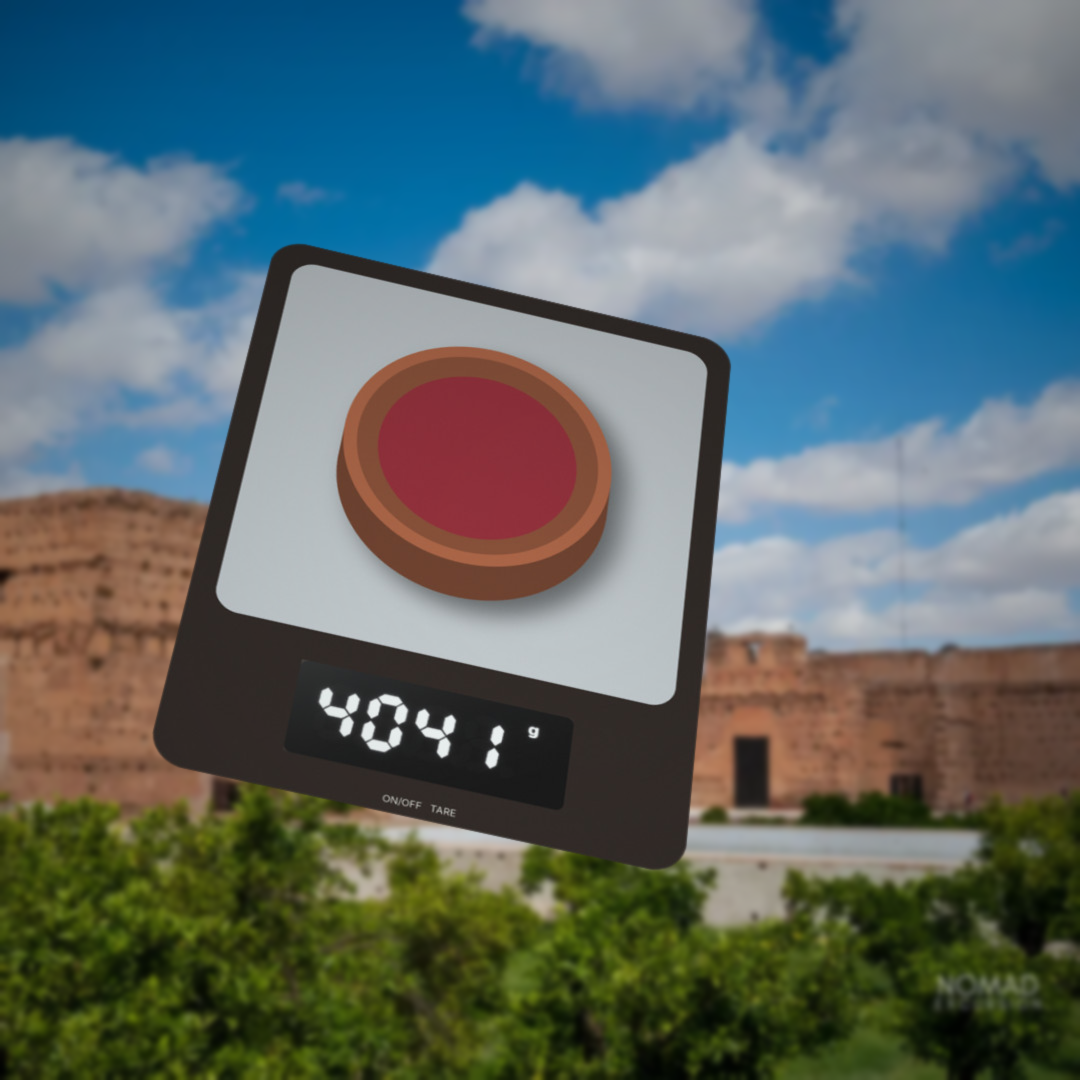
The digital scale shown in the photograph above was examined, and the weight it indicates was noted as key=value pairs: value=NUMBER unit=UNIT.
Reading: value=4041 unit=g
